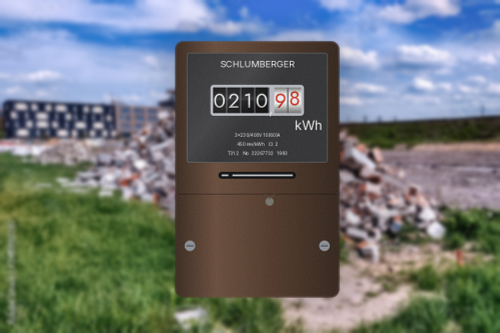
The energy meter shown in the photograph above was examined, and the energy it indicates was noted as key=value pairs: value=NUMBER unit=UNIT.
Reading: value=210.98 unit=kWh
